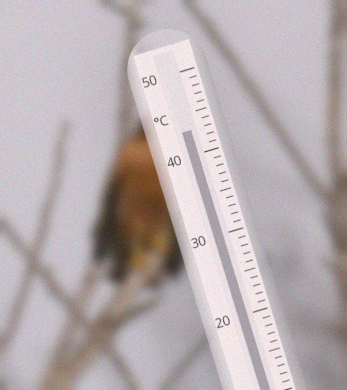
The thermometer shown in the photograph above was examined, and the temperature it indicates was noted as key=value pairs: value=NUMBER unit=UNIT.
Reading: value=43 unit=°C
